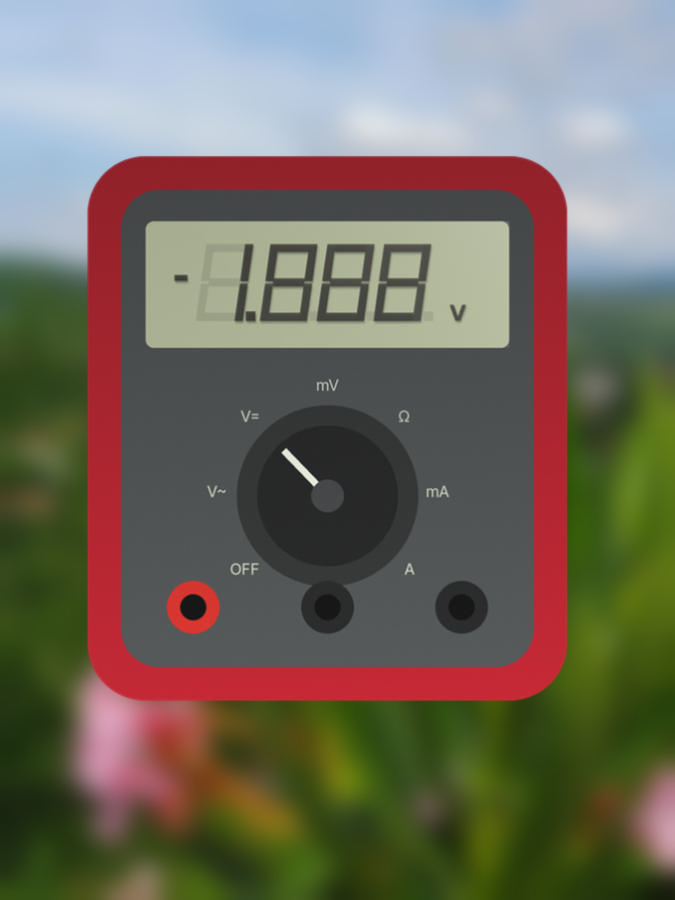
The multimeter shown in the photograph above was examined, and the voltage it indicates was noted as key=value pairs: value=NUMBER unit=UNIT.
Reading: value=-1.888 unit=V
